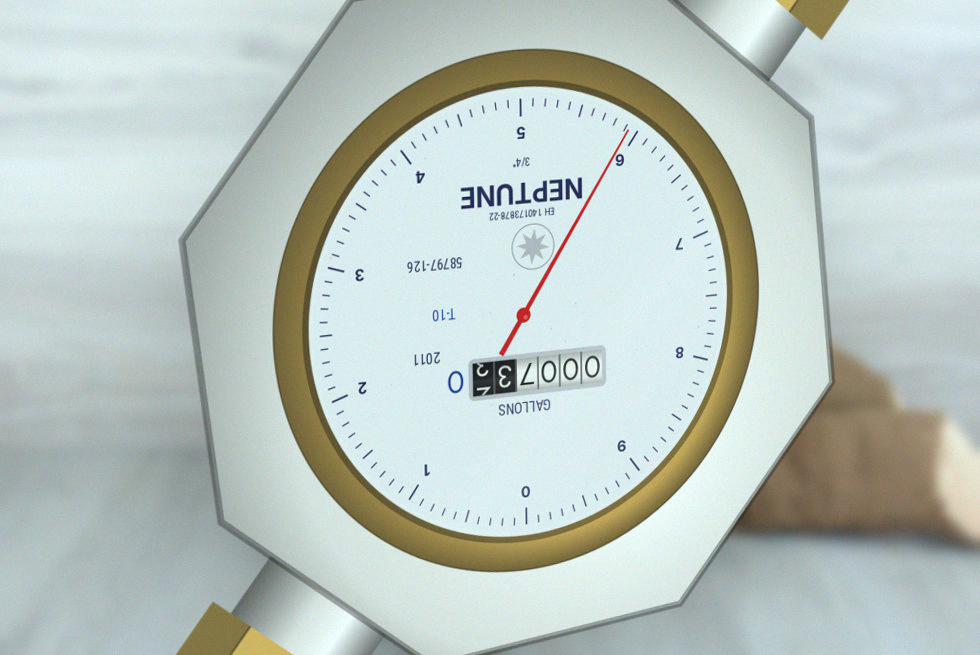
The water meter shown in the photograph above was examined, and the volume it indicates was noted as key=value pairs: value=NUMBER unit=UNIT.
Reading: value=7325.9 unit=gal
